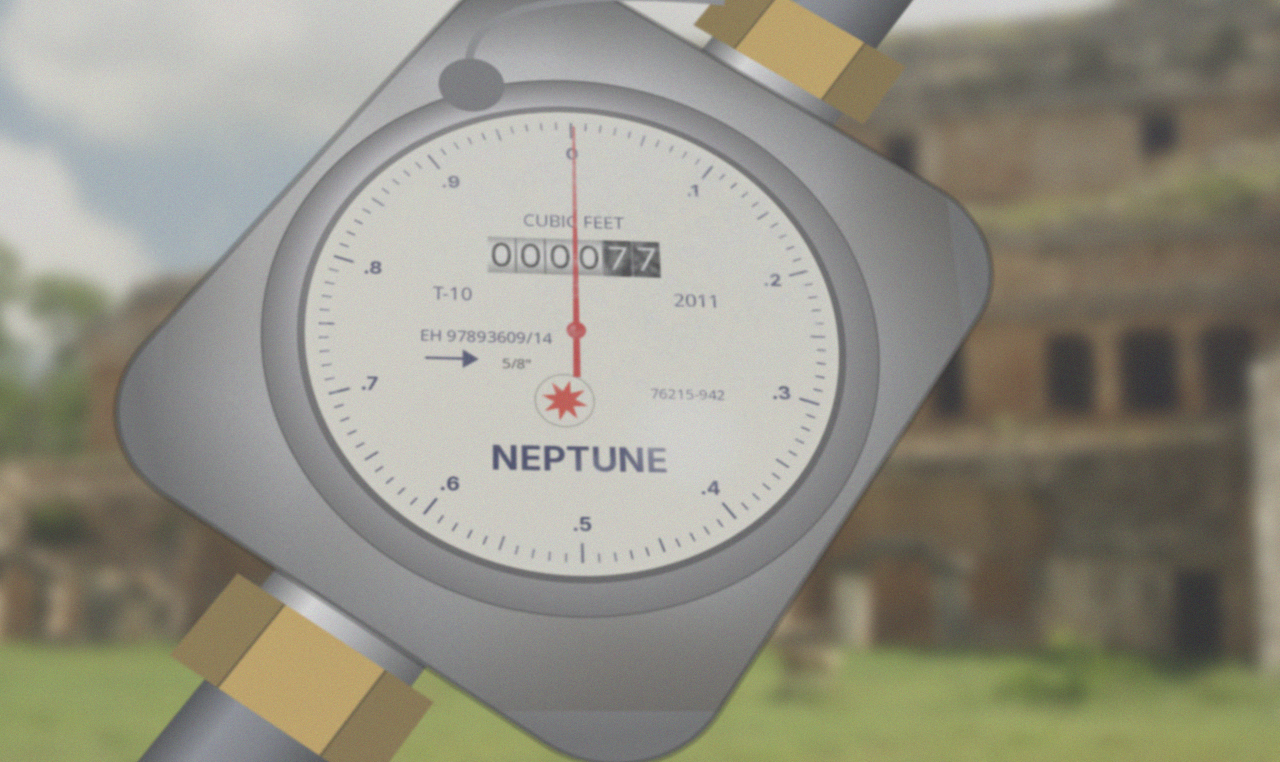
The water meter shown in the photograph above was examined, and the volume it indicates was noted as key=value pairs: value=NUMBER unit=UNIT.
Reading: value=77.00 unit=ft³
